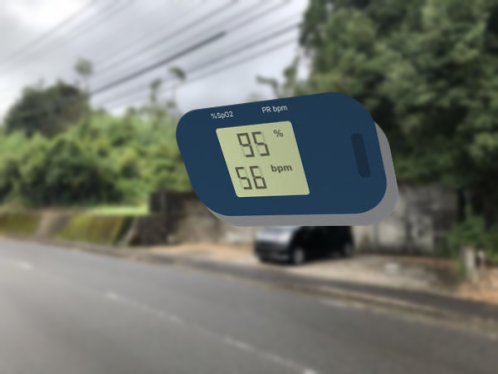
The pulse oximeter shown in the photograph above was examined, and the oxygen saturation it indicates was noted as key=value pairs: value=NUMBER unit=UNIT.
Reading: value=95 unit=%
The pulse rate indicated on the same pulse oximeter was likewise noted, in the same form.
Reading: value=56 unit=bpm
